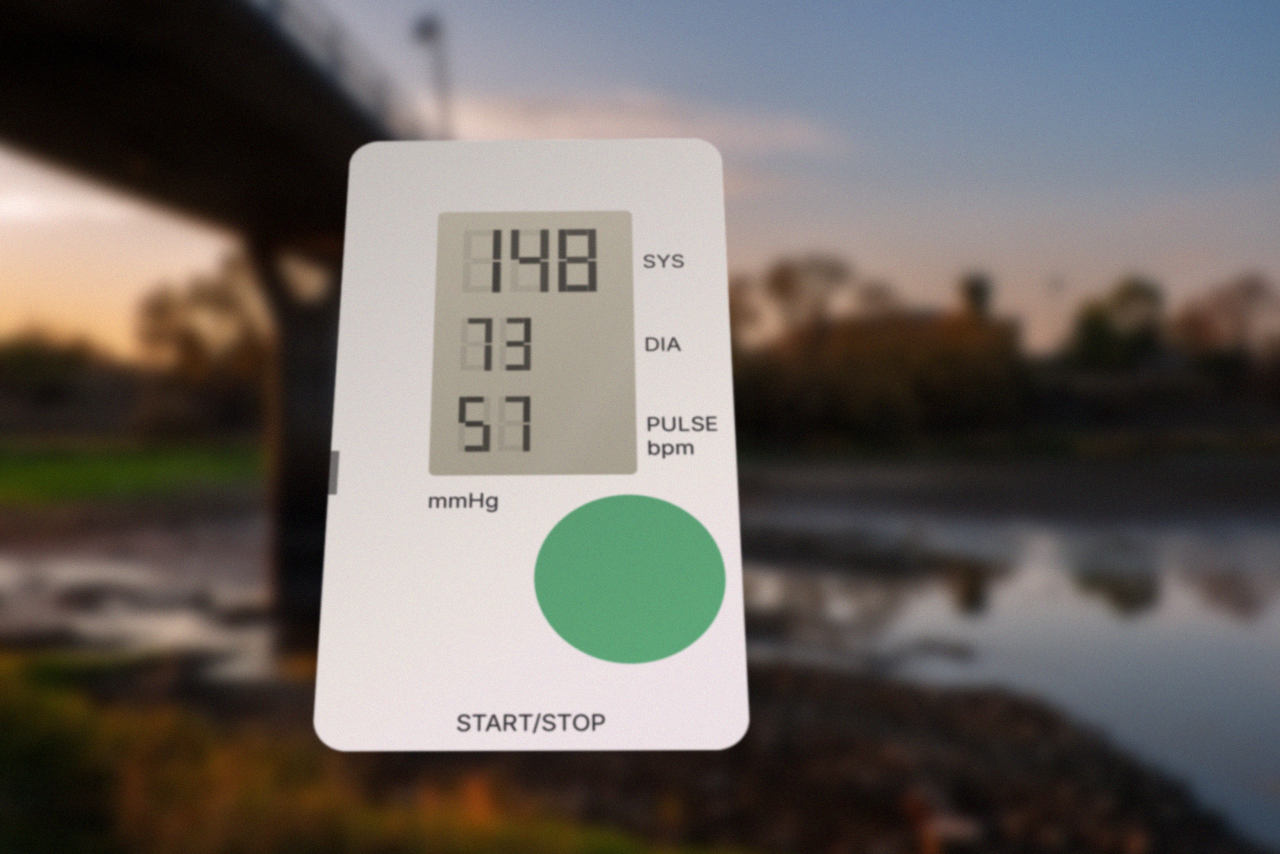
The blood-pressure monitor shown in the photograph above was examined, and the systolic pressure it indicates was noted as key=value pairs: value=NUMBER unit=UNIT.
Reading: value=148 unit=mmHg
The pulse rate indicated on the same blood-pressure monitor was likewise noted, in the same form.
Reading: value=57 unit=bpm
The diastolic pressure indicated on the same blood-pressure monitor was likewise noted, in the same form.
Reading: value=73 unit=mmHg
